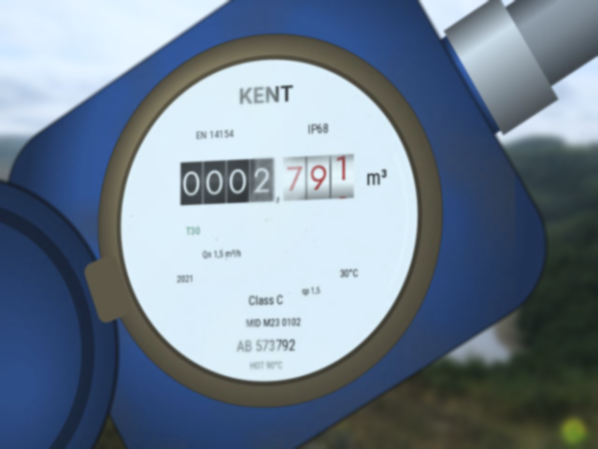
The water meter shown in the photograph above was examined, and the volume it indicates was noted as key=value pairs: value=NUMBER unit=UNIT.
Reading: value=2.791 unit=m³
